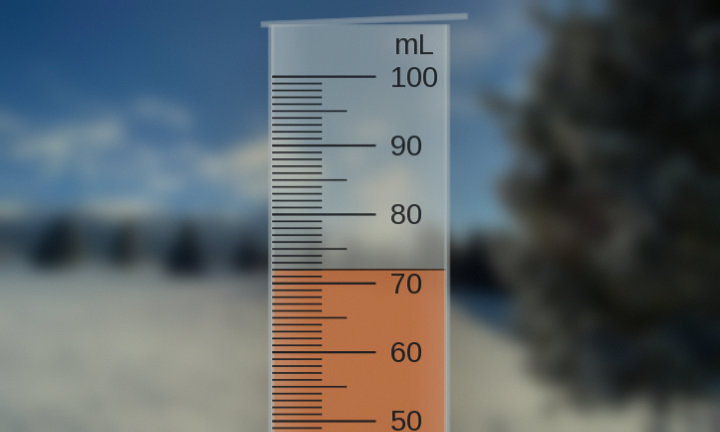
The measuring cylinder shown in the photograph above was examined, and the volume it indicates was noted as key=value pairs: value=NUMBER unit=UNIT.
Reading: value=72 unit=mL
